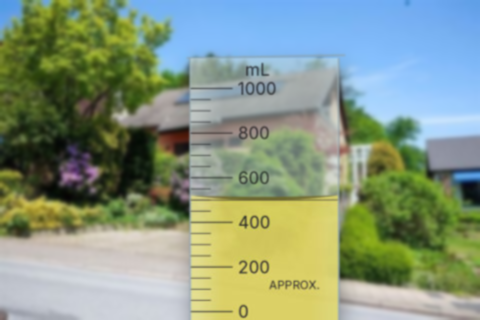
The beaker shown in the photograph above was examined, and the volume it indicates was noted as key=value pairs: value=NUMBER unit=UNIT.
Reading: value=500 unit=mL
